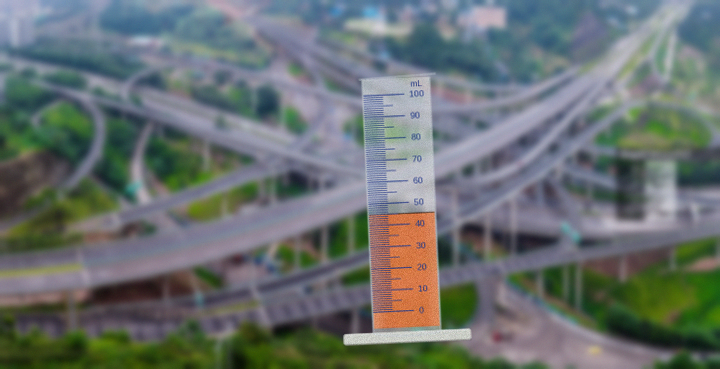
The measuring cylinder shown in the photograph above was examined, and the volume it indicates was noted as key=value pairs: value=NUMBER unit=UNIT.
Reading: value=45 unit=mL
